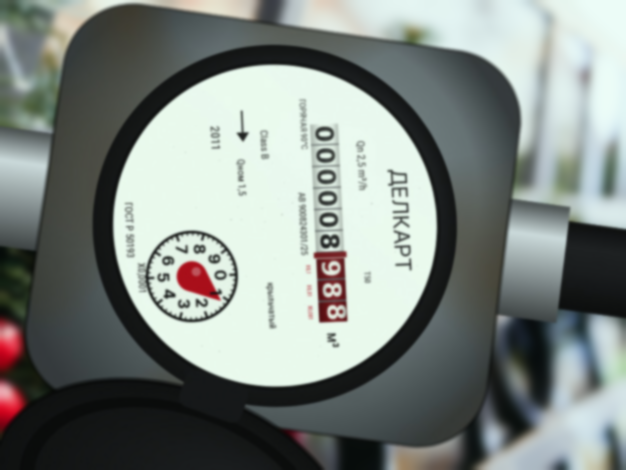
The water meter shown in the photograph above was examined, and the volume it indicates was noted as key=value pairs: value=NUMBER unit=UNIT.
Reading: value=8.9881 unit=m³
